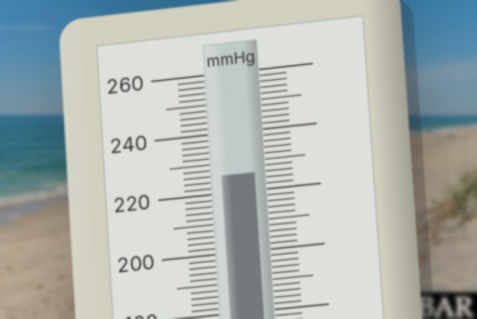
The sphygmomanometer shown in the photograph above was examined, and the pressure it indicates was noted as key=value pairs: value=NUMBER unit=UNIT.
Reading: value=226 unit=mmHg
